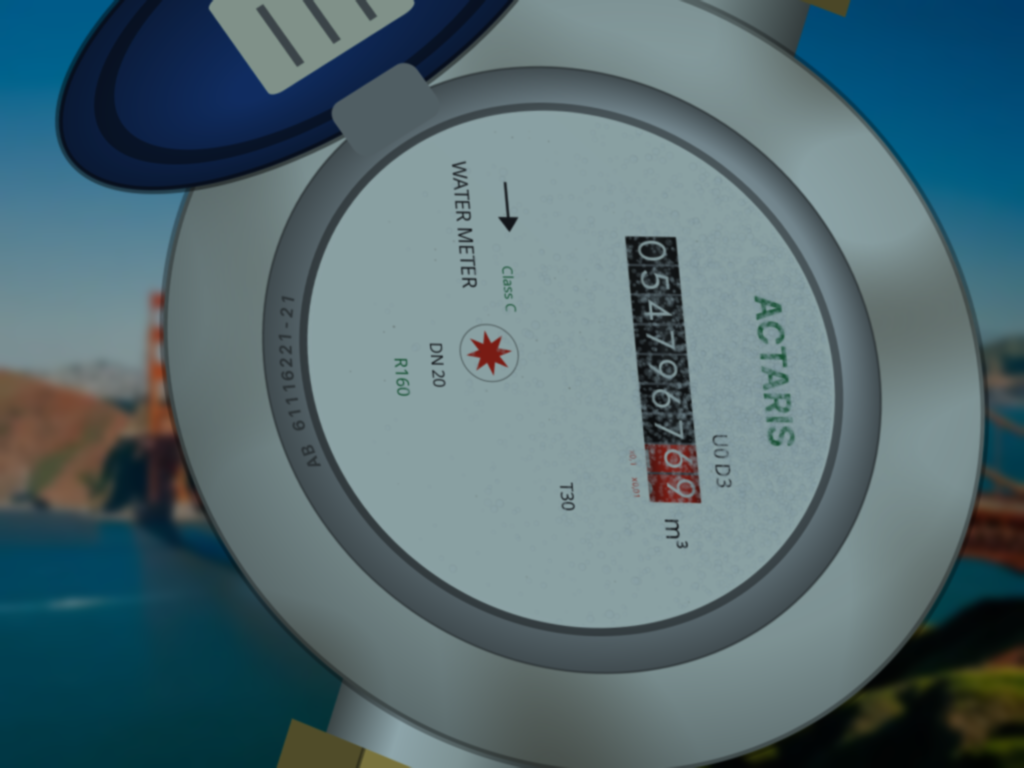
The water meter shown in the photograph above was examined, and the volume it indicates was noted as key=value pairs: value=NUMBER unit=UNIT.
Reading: value=547967.69 unit=m³
